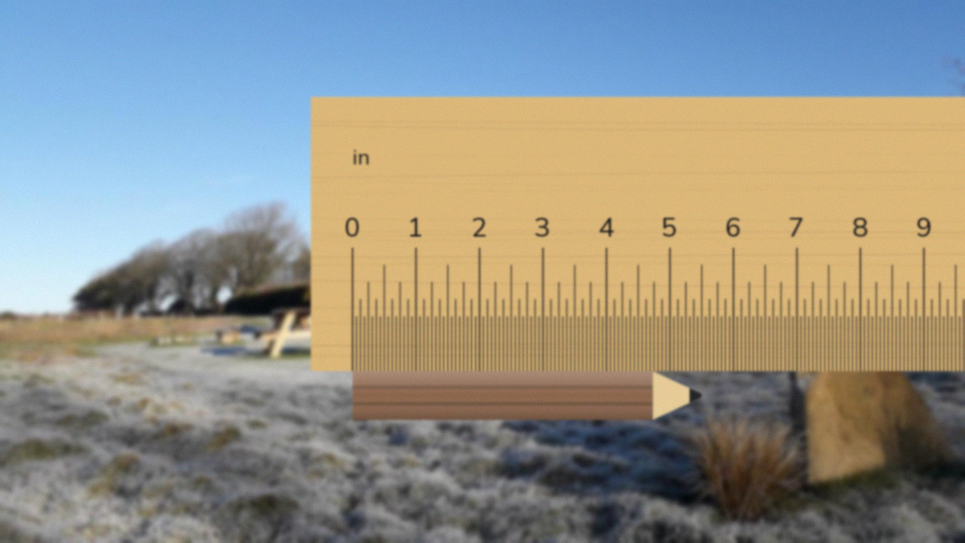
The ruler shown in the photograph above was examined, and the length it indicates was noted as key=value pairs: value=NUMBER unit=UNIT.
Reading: value=5.5 unit=in
